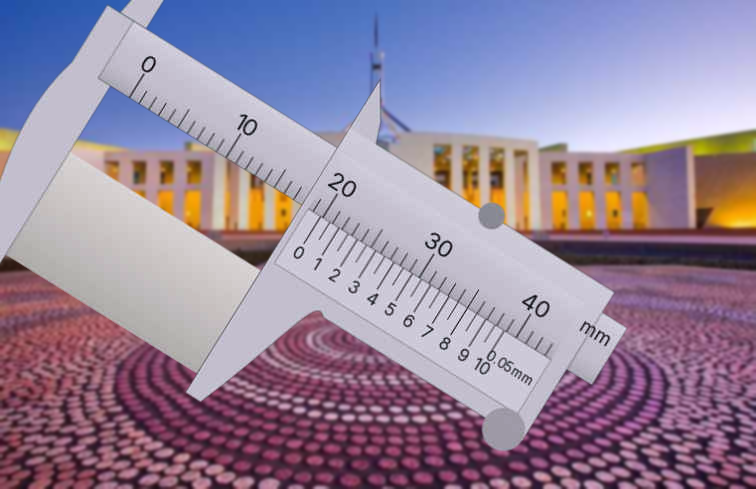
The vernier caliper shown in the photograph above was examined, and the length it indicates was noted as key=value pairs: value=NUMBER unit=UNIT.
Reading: value=19.8 unit=mm
